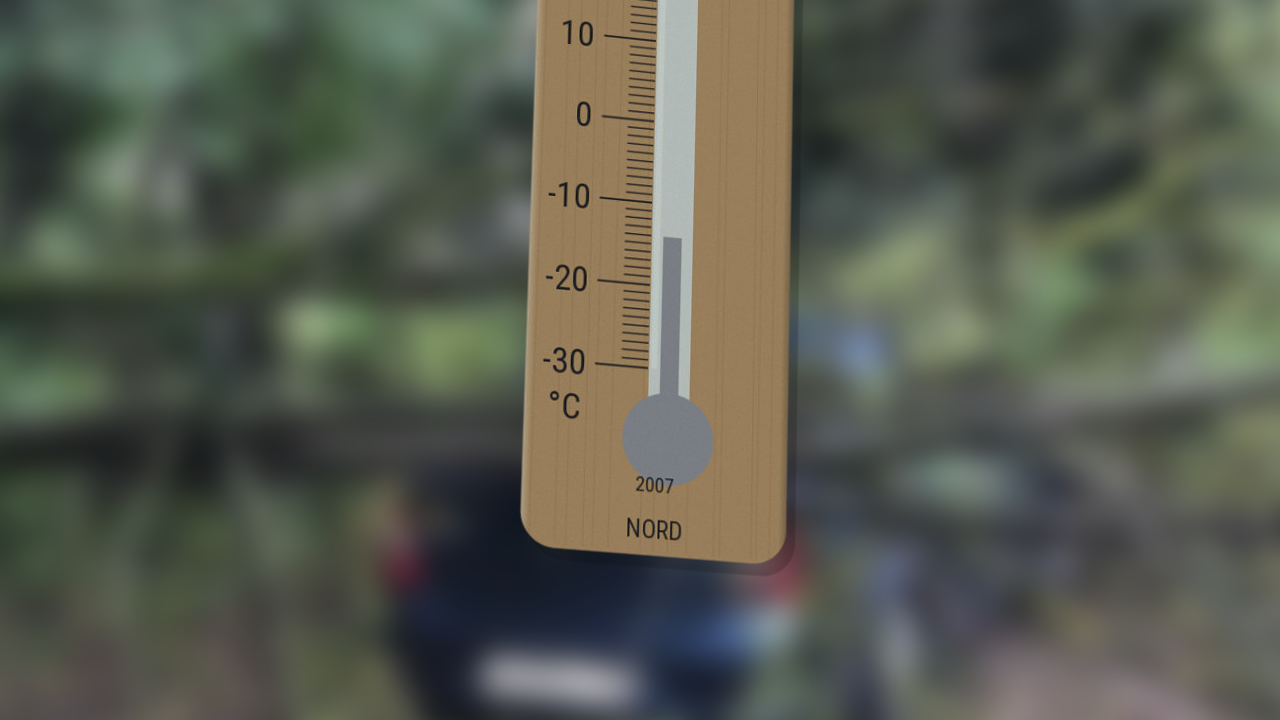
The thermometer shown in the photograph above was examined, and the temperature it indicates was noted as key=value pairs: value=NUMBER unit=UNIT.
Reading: value=-14 unit=°C
